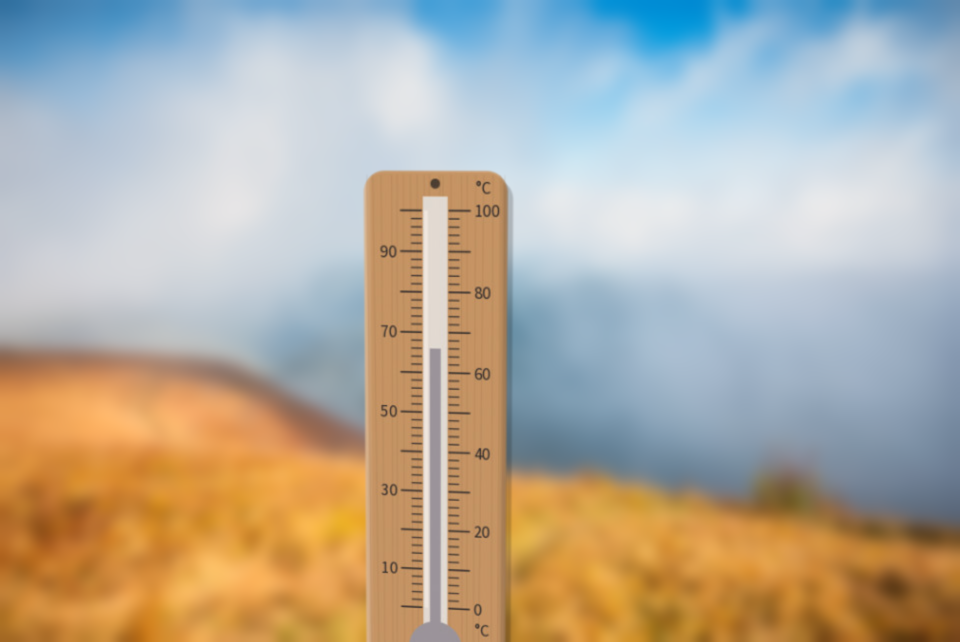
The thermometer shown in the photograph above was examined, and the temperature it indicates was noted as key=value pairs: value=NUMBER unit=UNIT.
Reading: value=66 unit=°C
